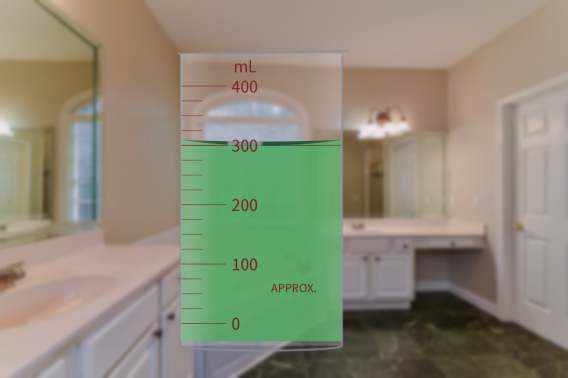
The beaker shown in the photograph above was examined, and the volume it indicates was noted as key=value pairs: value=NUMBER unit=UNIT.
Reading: value=300 unit=mL
